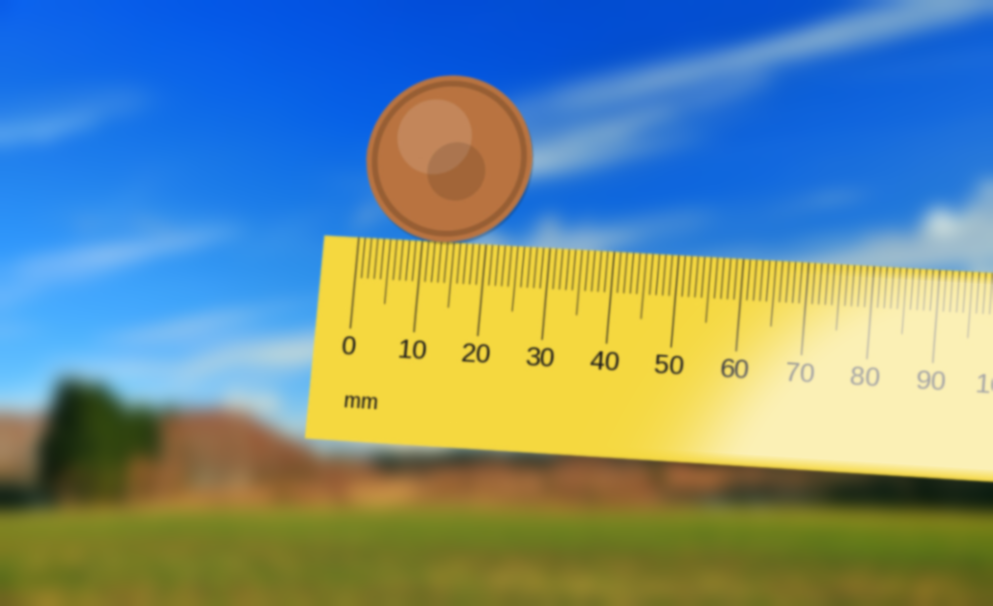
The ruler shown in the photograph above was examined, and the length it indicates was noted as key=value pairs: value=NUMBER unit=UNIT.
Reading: value=26 unit=mm
